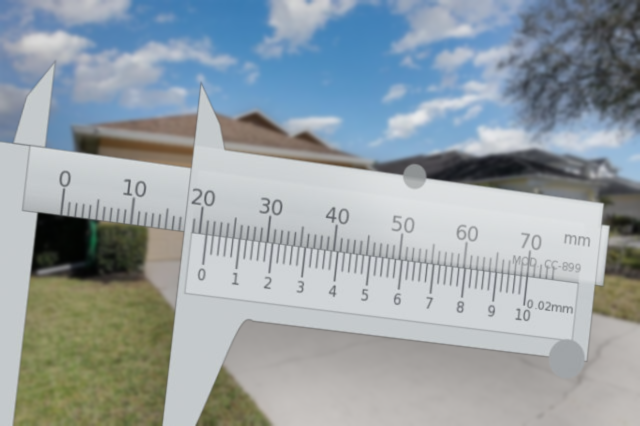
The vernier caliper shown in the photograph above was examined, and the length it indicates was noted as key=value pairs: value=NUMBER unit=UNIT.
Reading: value=21.0 unit=mm
